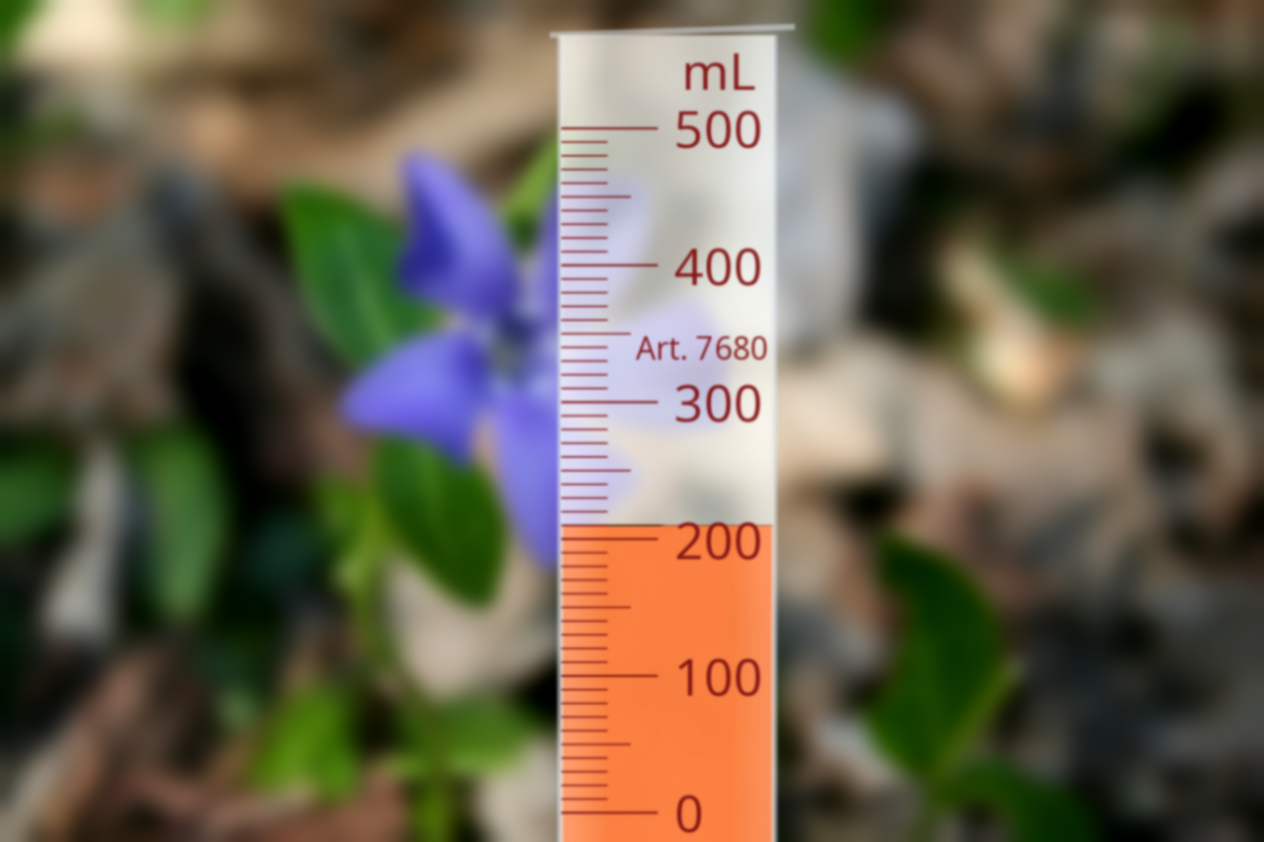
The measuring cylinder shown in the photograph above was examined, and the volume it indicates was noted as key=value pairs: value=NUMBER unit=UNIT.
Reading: value=210 unit=mL
